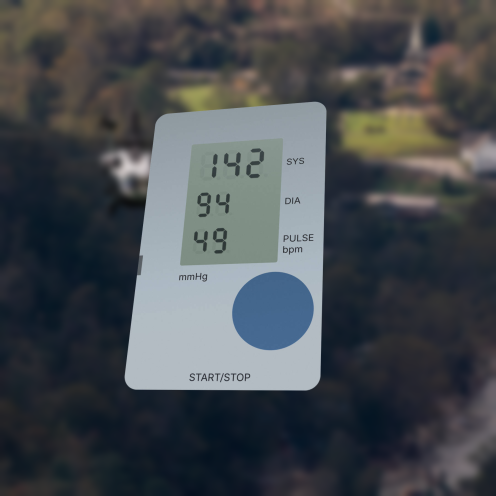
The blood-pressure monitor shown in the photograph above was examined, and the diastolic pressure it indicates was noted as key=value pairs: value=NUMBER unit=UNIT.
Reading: value=94 unit=mmHg
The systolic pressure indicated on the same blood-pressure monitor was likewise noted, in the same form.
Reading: value=142 unit=mmHg
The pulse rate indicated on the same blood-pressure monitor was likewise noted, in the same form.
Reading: value=49 unit=bpm
